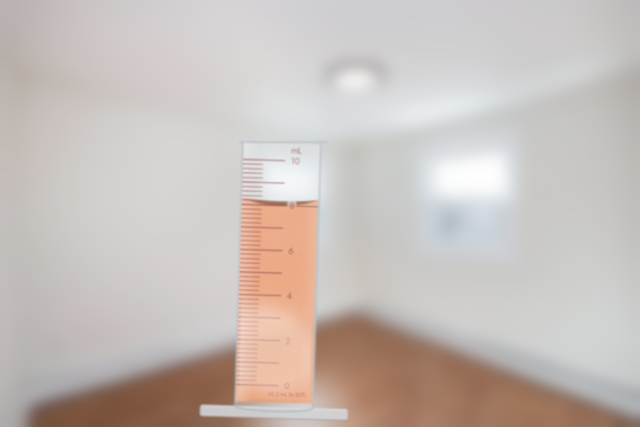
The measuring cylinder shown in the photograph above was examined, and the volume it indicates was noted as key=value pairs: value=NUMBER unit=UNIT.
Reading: value=8 unit=mL
